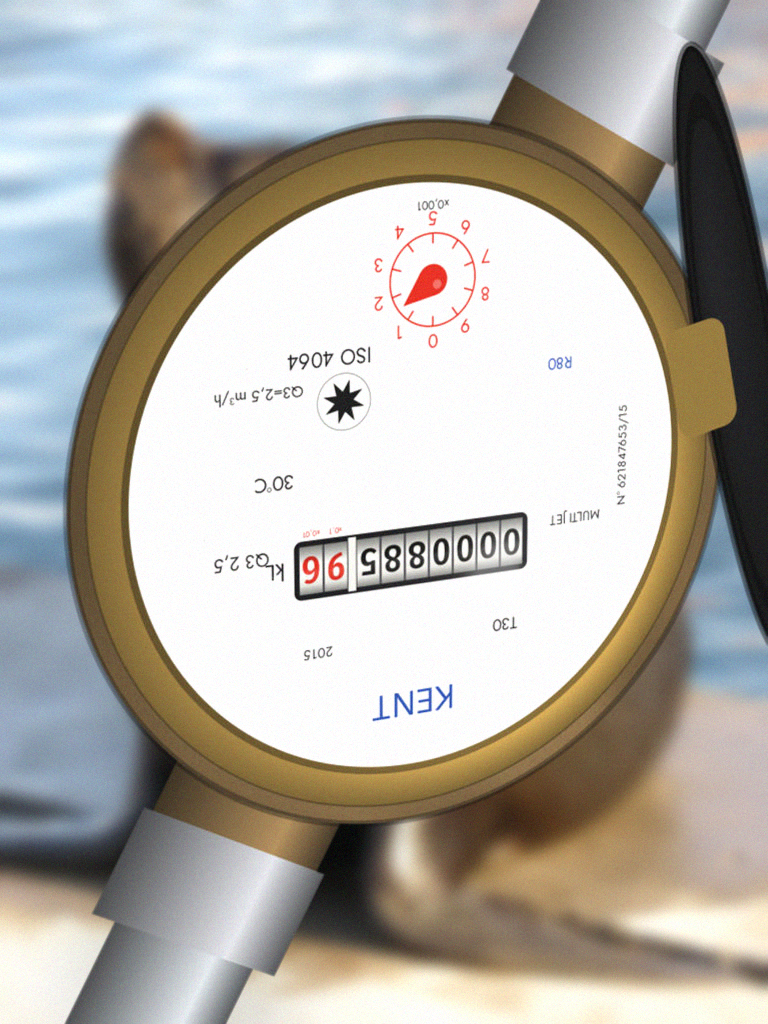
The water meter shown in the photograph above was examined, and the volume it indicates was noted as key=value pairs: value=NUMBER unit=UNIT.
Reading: value=885.961 unit=kL
